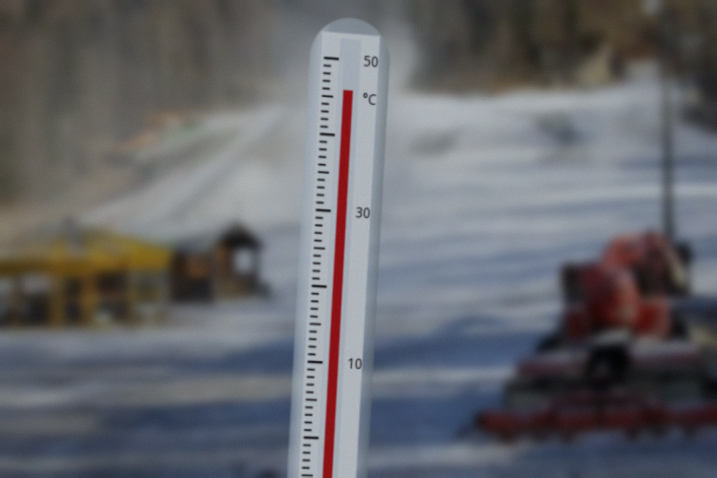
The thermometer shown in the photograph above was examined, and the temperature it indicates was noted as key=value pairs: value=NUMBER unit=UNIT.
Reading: value=46 unit=°C
